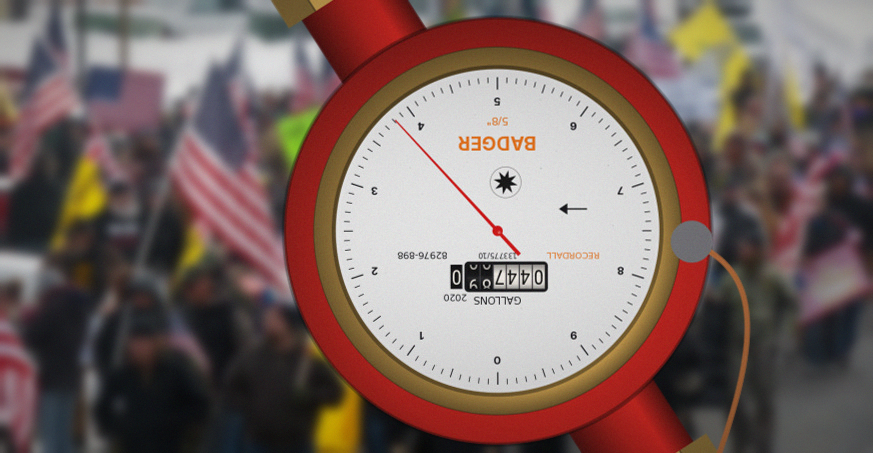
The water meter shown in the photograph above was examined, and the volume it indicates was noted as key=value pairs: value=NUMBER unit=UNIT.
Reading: value=447893.8 unit=gal
